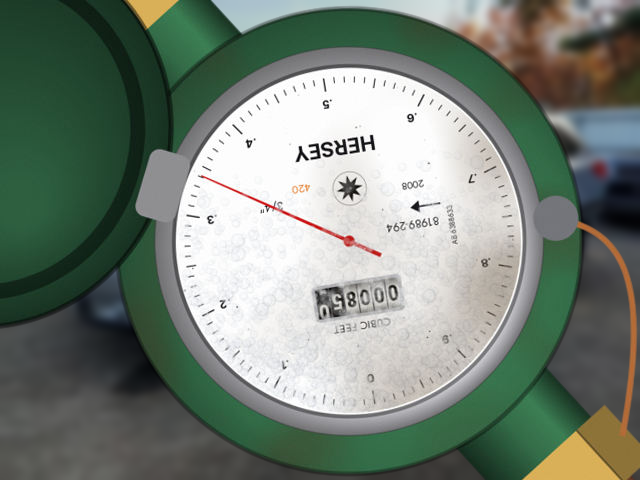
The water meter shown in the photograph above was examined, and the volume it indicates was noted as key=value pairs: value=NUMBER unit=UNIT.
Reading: value=850.34 unit=ft³
